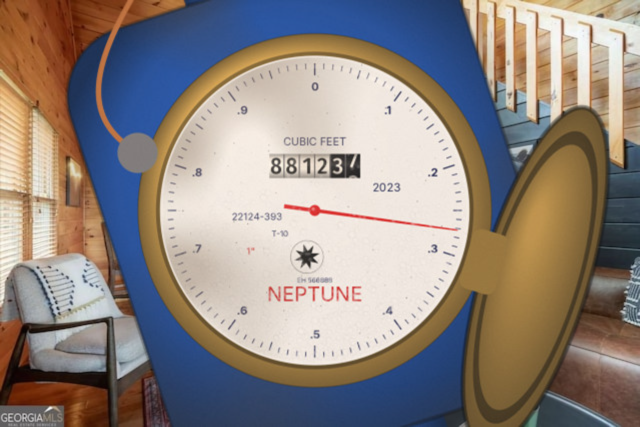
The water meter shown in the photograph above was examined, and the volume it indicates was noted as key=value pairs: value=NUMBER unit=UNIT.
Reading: value=881237.27 unit=ft³
